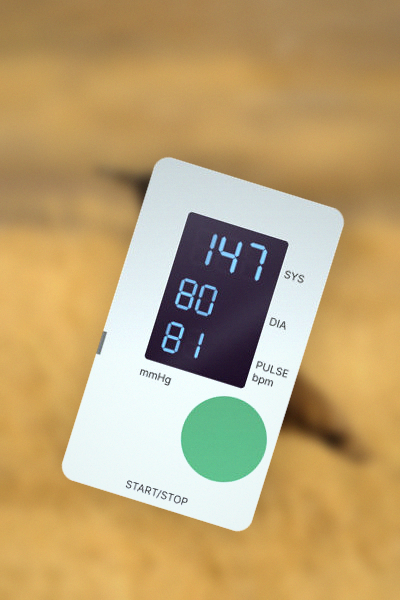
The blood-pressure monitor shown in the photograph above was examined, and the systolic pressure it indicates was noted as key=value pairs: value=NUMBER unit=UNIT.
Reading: value=147 unit=mmHg
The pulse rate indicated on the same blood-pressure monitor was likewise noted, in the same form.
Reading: value=81 unit=bpm
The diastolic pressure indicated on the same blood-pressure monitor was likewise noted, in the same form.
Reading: value=80 unit=mmHg
